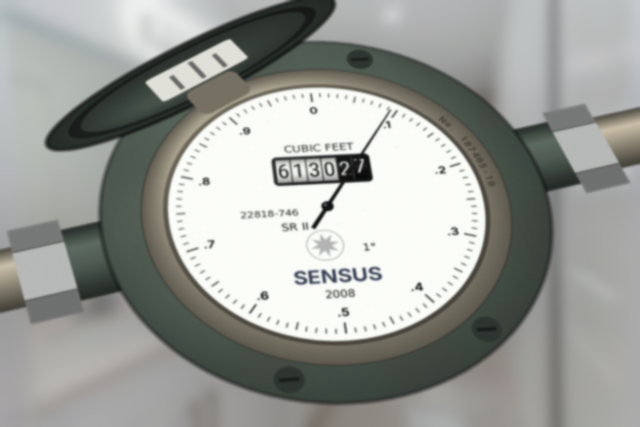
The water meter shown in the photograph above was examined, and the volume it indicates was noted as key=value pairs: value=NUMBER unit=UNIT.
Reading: value=613027.09 unit=ft³
